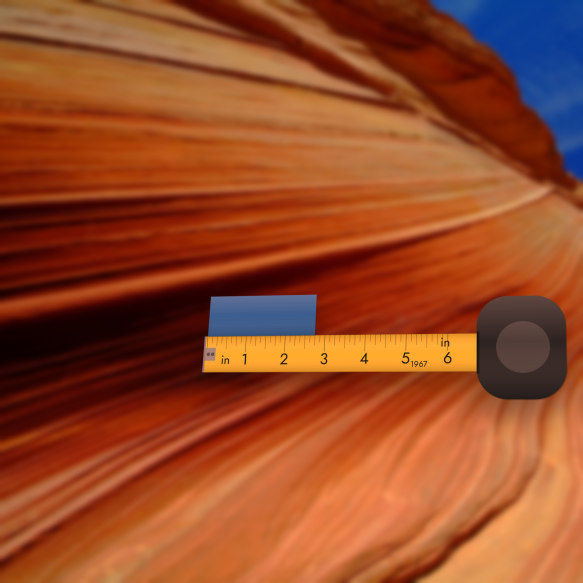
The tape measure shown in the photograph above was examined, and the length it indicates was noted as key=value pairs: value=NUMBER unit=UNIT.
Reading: value=2.75 unit=in
